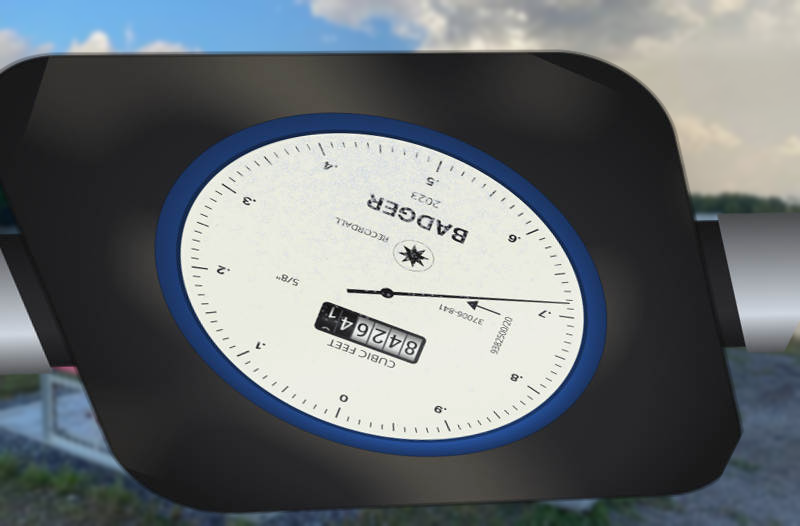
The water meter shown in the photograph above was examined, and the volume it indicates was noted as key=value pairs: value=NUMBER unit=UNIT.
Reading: value=842640.68 unit=ft³
